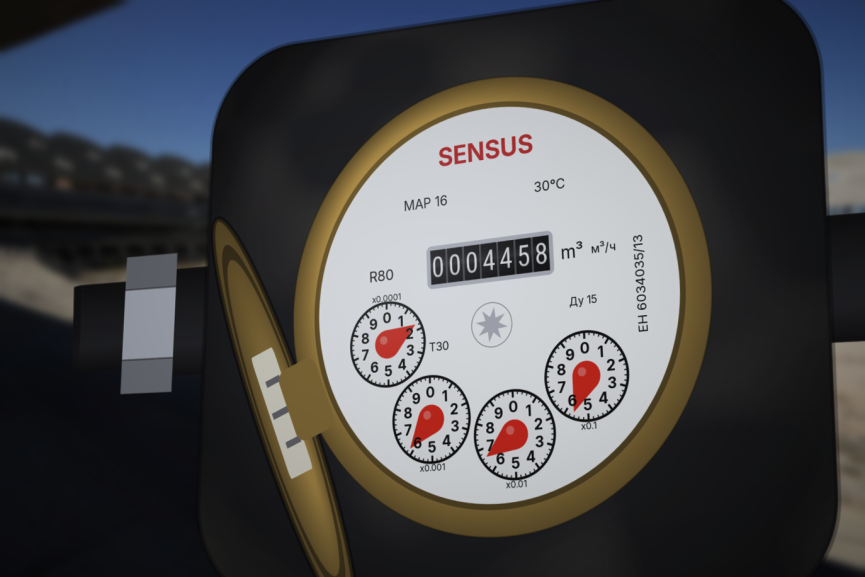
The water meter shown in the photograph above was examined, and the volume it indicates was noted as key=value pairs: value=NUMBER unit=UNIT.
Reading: value=4458.5661 unit=m³
